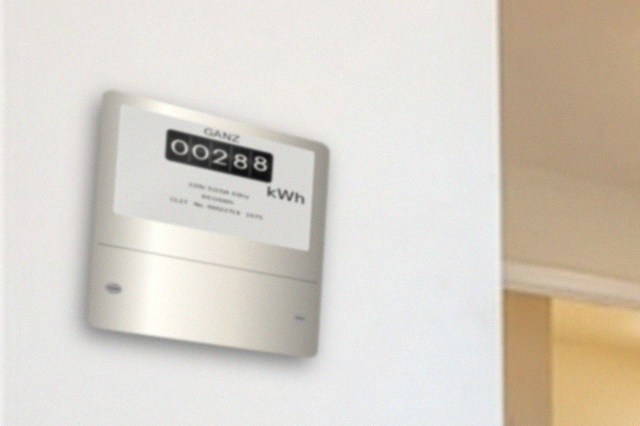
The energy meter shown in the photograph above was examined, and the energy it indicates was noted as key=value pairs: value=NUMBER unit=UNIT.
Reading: value=288 unit=kWh
